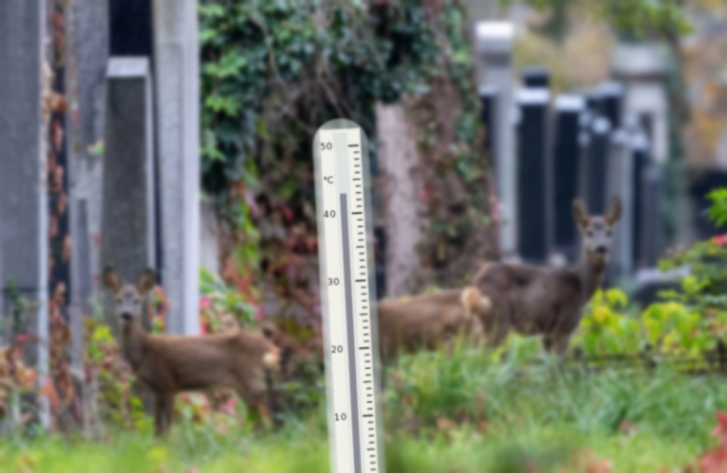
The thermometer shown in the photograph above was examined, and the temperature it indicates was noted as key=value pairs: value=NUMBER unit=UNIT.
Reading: value=43 unit=°C
